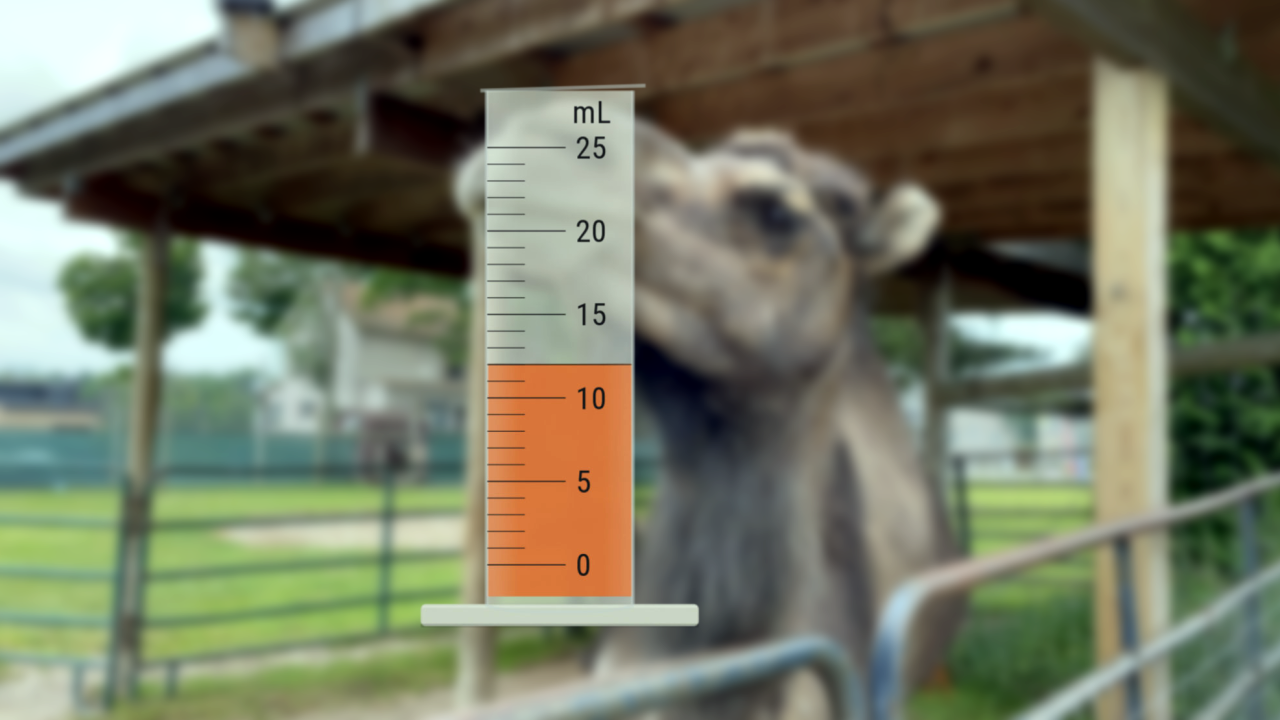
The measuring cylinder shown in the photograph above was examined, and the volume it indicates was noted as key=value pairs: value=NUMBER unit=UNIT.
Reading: value=12 unit=mL
